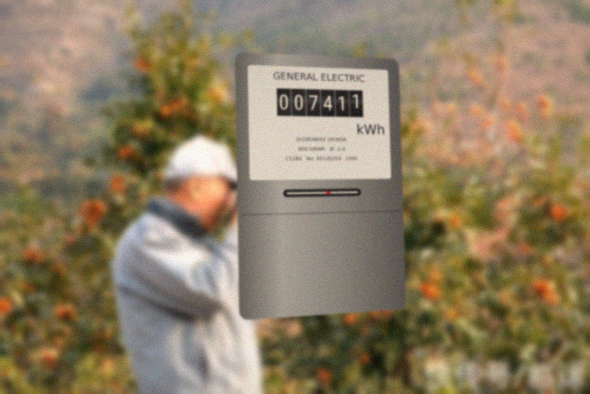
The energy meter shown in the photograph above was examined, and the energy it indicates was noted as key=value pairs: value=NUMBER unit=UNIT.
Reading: value=7411 unit=kWh
